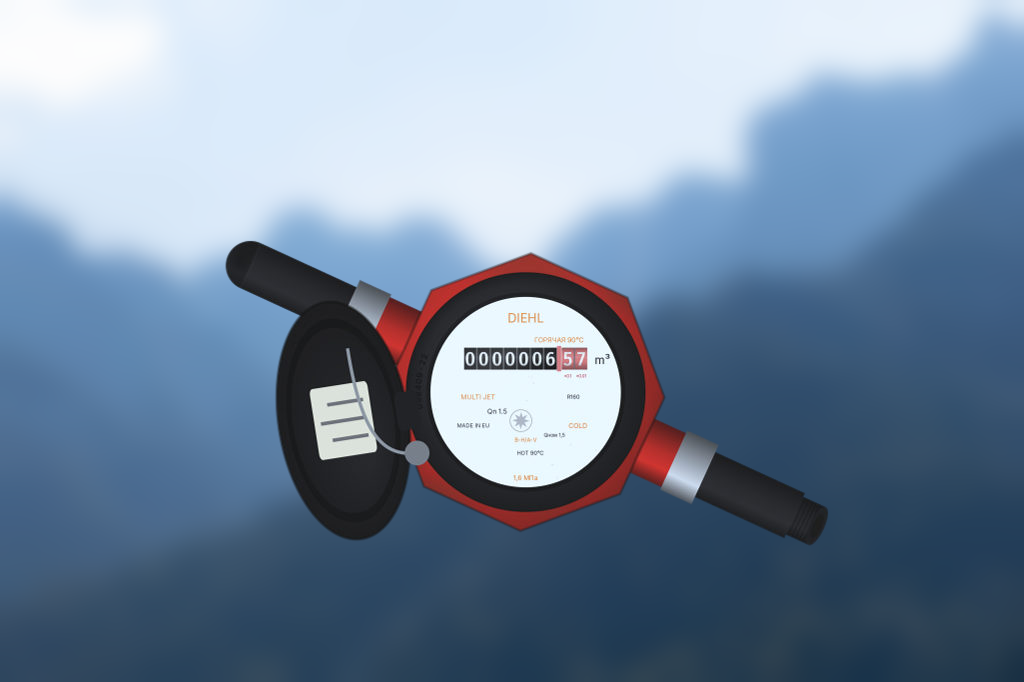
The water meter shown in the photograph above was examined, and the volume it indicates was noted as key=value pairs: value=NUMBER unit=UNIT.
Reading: value=6.57 unit=m³
